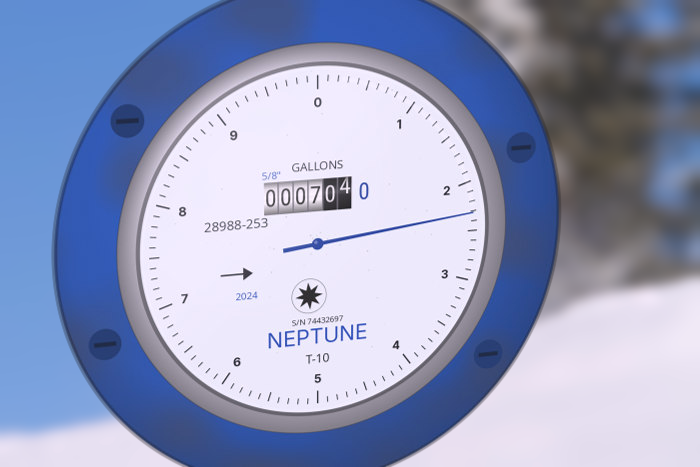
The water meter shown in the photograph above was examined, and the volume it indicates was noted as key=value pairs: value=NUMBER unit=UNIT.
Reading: value=7042.3 unit=gal
